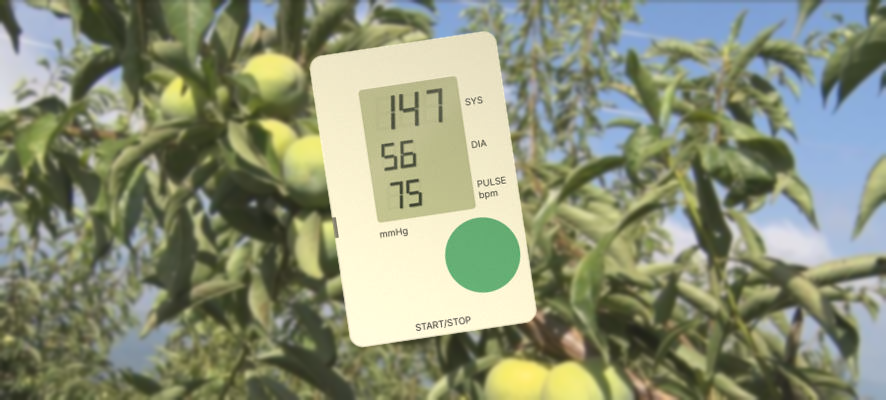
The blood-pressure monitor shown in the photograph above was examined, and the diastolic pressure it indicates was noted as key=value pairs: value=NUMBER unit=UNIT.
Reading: value=56 unit=mmHg
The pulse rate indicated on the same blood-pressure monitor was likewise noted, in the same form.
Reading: value=75 unit=bpm
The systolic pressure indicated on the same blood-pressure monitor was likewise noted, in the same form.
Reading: value=147 unit=mmHg
